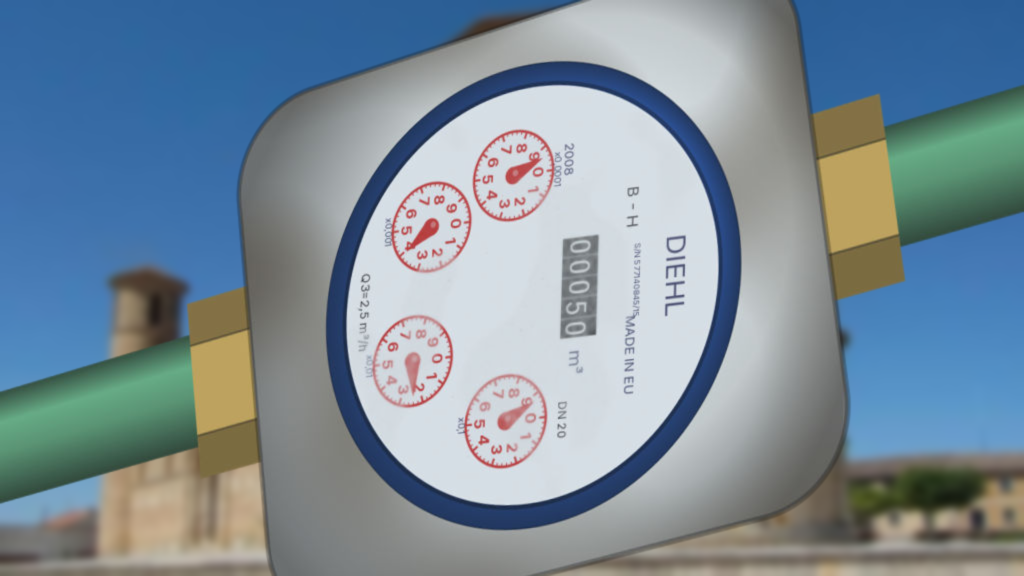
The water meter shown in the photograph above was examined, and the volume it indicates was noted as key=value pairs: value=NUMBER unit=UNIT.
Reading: value=49.9239 unit=m³
